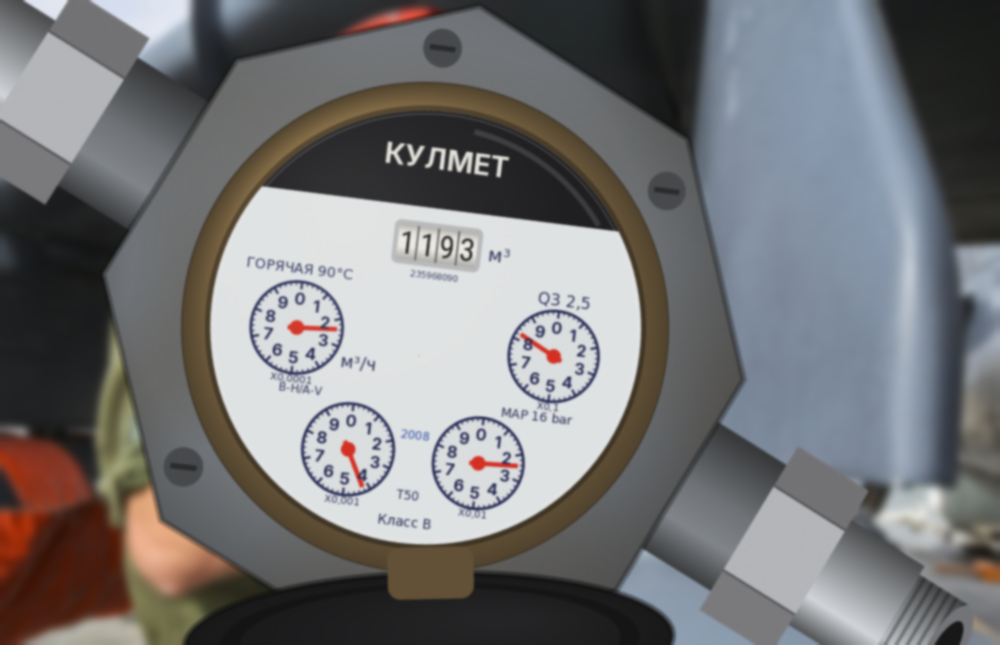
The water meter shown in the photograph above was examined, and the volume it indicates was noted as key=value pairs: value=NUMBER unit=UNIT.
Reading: value=1193.8242 unit=m³
